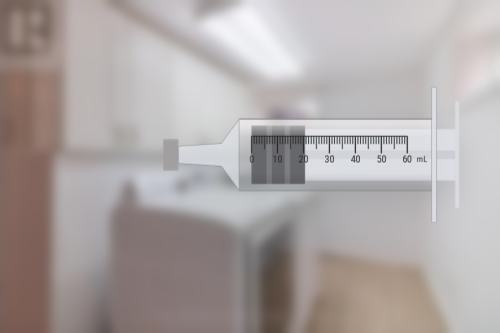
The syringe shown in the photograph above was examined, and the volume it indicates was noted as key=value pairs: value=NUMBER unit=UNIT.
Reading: value=0 unit=mL
